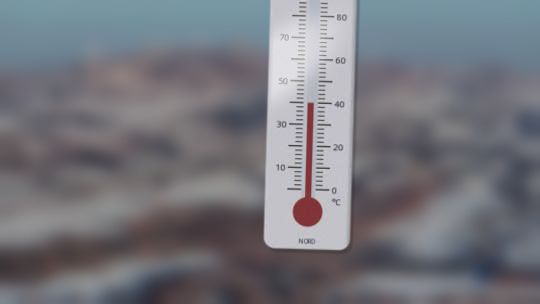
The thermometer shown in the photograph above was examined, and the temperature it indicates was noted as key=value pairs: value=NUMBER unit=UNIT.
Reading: value=40 unit=°C
